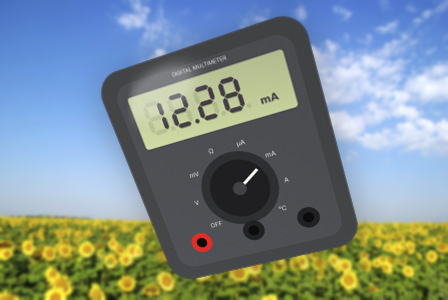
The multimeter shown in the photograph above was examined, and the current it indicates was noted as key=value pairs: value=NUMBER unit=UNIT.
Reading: value=12.28 unit=mA
